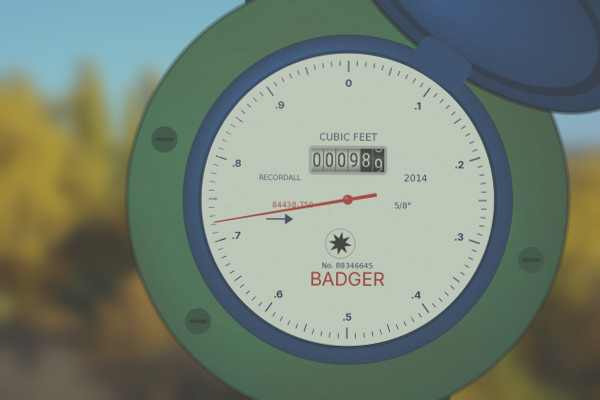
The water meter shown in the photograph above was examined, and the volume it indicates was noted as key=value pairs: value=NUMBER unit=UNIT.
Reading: value=988.72 unit=ft³
